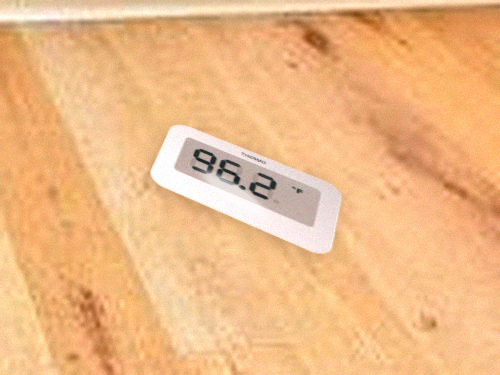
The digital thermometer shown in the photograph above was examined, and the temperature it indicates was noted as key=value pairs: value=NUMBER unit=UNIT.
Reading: value=96.2 unit=°F
